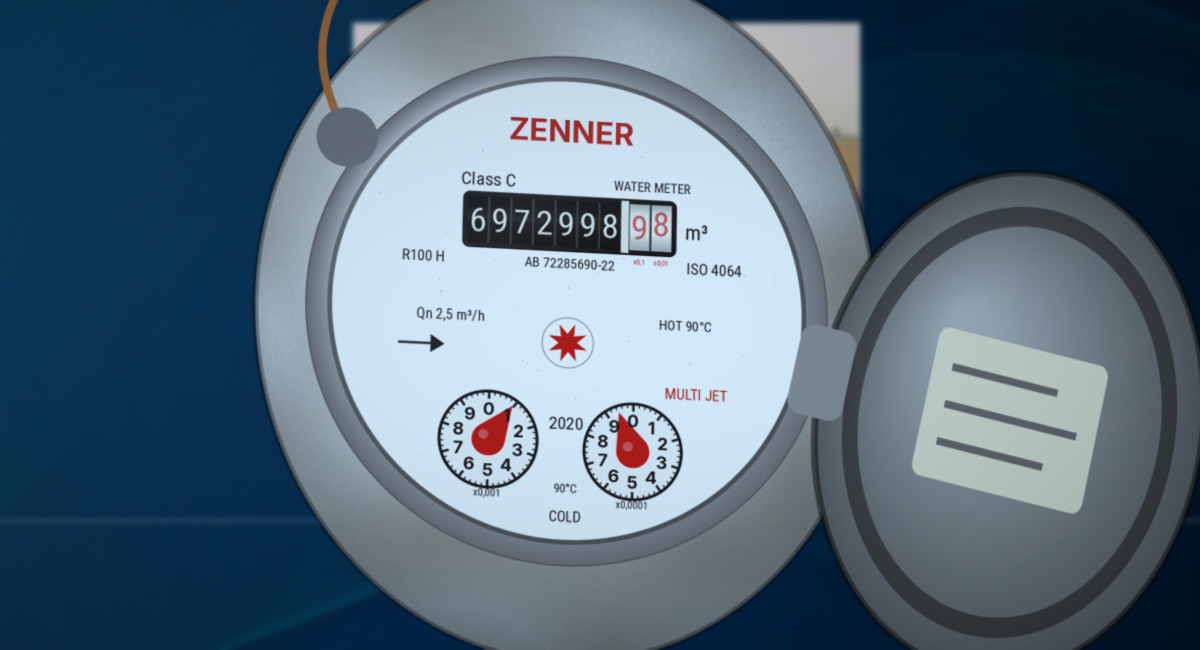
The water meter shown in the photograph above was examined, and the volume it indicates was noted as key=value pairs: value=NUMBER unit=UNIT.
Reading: value=6972998.9809 unit=m³
